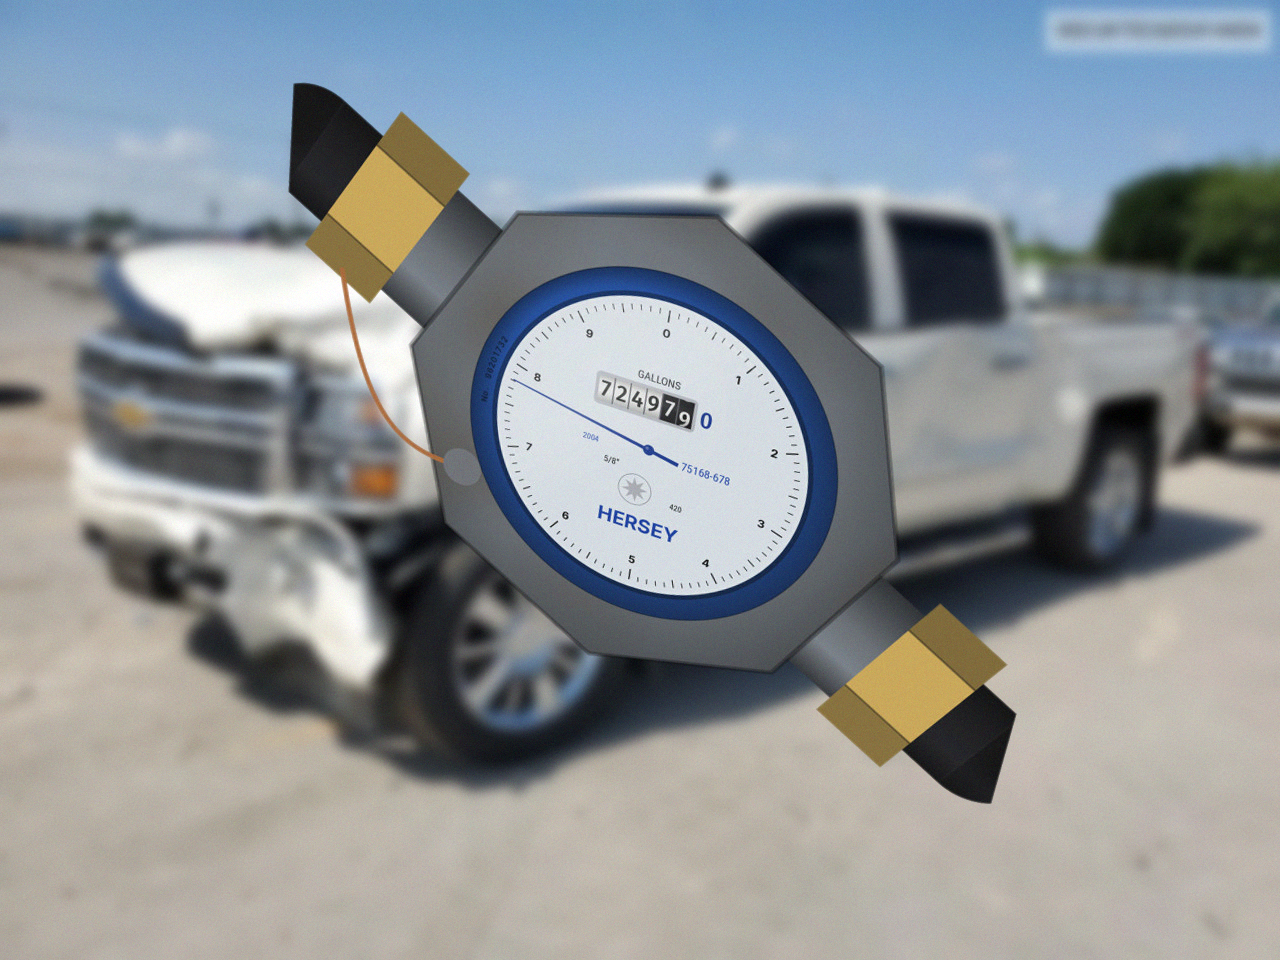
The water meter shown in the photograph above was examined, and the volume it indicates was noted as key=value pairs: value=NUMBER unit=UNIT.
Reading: value=7249787.8 unit=gal
